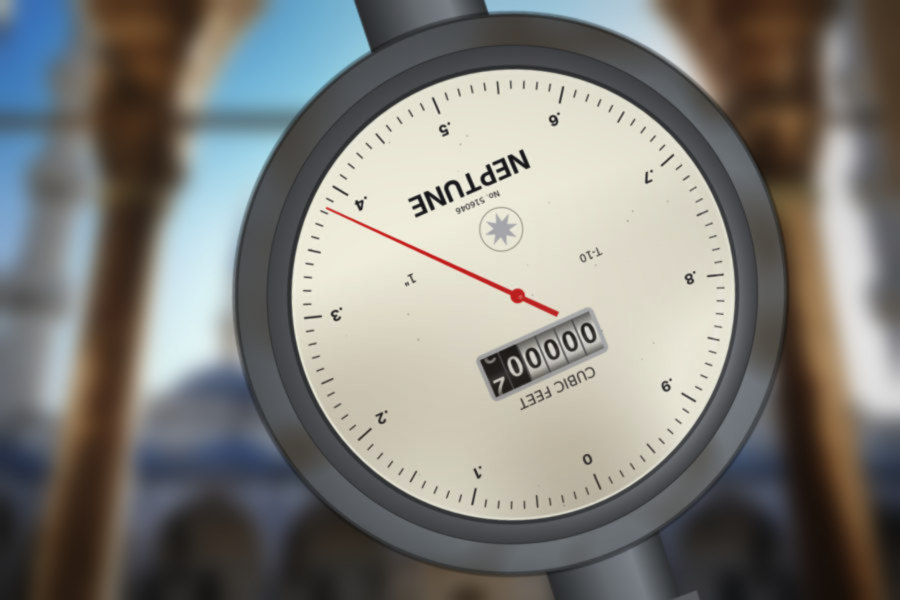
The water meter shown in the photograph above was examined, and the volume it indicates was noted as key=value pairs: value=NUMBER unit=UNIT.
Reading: value=2.38 unit=ft³
